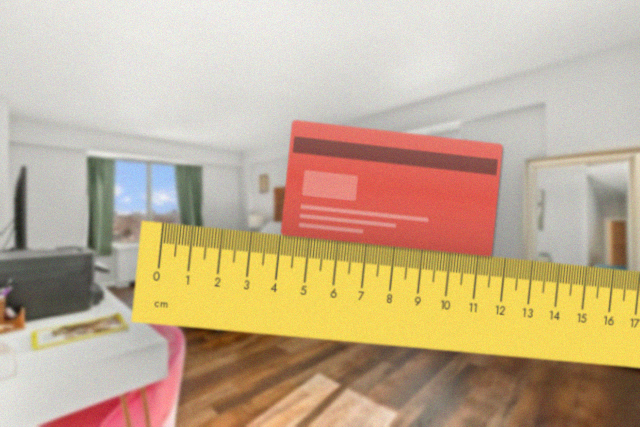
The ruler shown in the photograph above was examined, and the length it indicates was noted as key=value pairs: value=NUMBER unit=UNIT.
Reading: value=7.5 unit=cm
